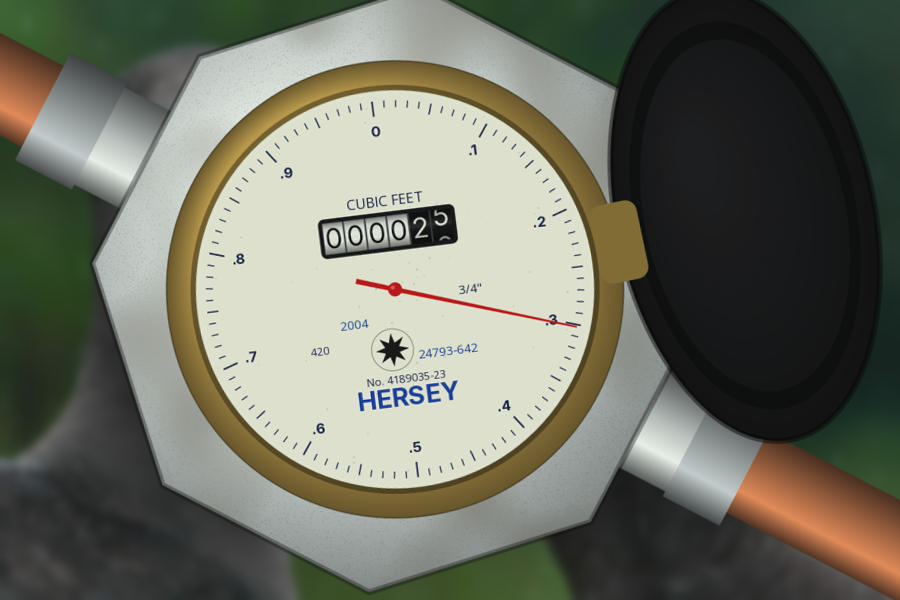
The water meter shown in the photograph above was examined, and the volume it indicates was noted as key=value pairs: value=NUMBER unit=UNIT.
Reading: value=25.30 unit=ft³
